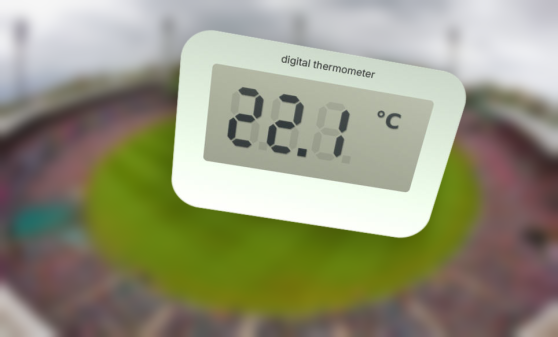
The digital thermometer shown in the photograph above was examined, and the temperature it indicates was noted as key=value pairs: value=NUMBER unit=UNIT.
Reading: value=22.1 unit=°C
